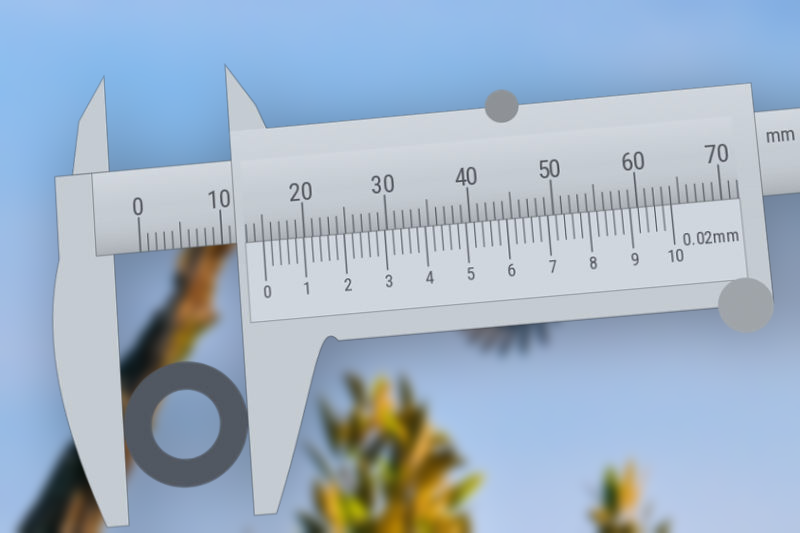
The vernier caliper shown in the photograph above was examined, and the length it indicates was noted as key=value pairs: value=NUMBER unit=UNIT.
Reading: value=15.0 unit=mm
